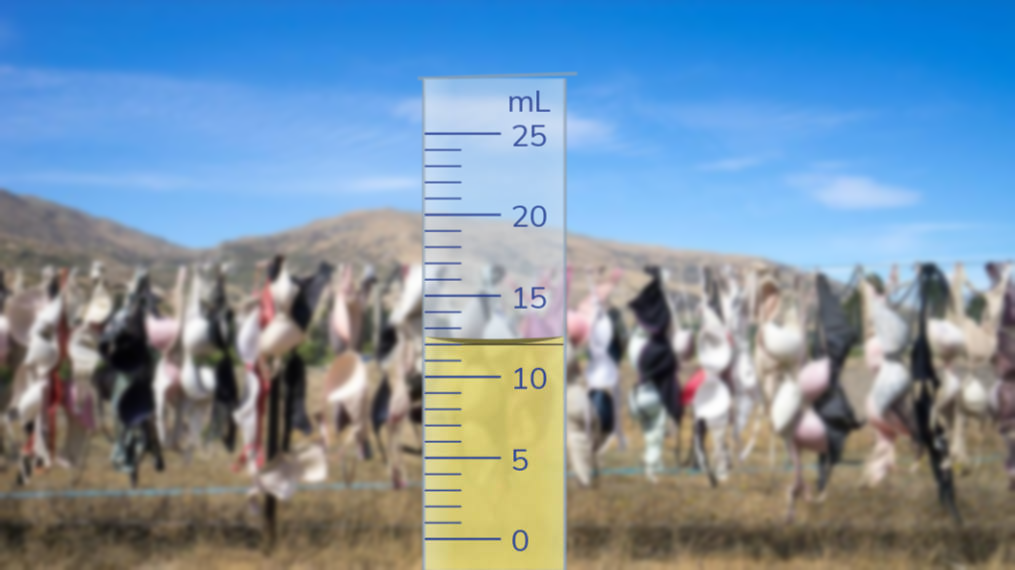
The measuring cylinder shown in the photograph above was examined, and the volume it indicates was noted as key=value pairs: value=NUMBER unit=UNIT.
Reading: value=12 unit=mL
